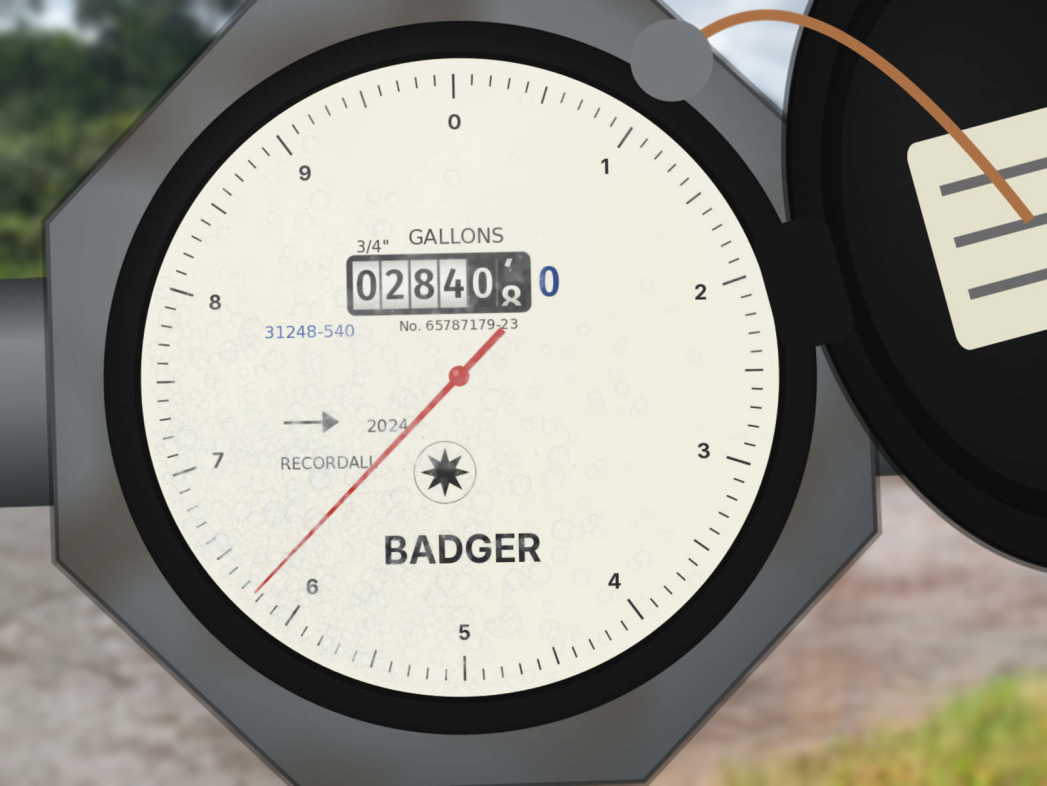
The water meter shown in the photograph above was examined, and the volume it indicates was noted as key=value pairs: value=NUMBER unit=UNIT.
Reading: value=284076.2 unit=gal
